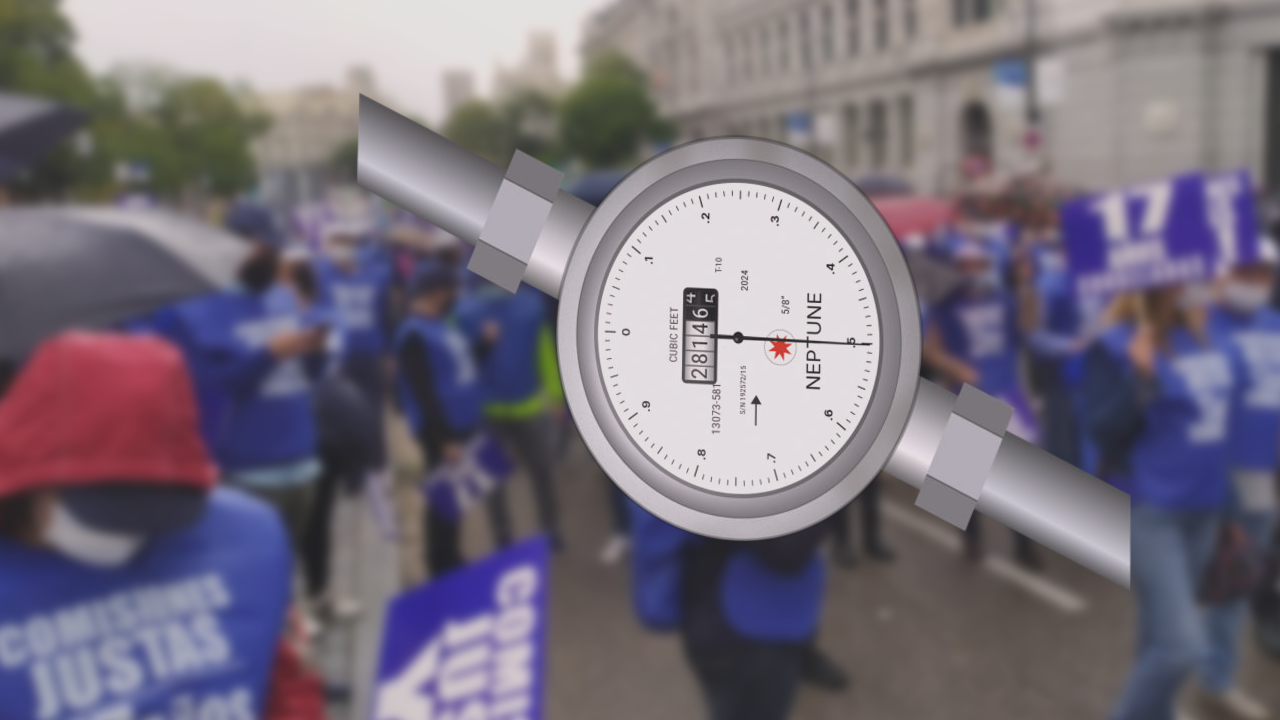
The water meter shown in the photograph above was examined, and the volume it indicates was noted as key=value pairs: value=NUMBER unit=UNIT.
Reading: value=281464.50 unit=ft³
